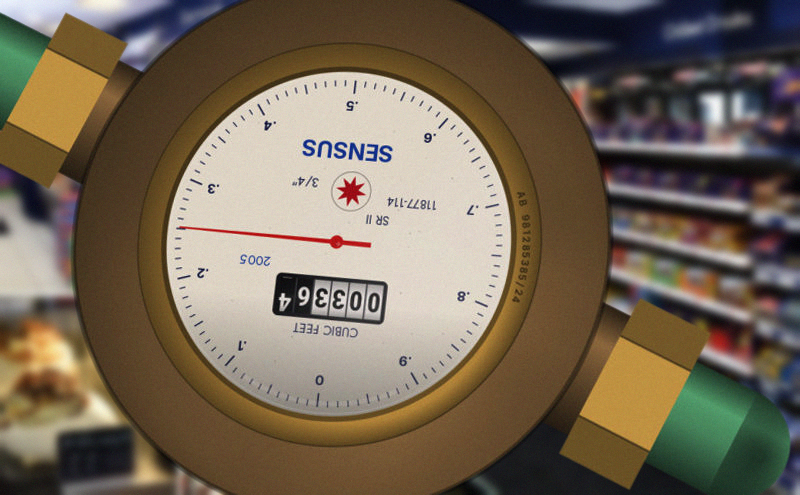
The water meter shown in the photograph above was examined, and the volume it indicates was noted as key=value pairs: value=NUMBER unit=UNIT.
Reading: value=3364.25 unit=ft³
